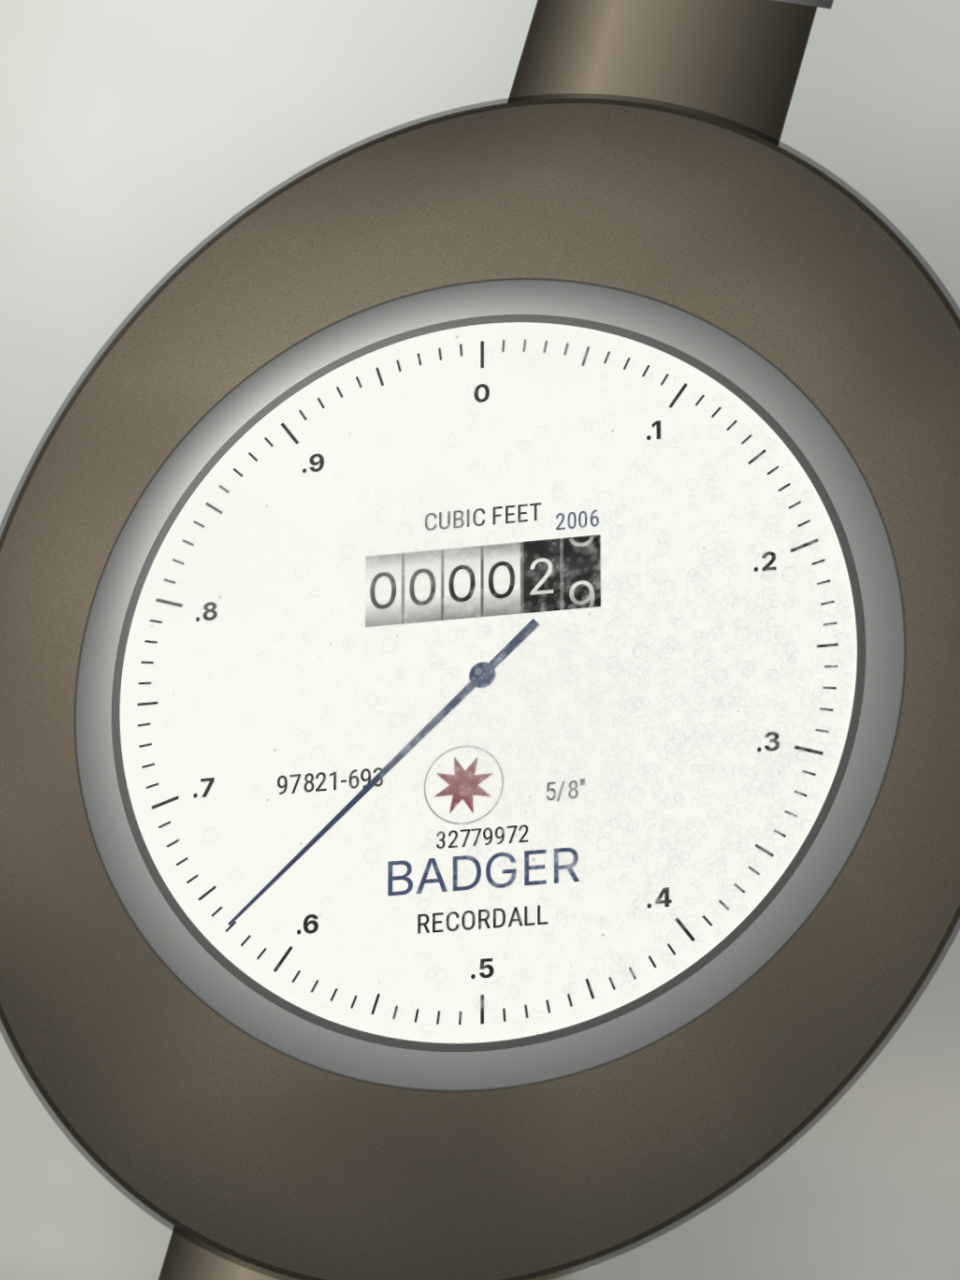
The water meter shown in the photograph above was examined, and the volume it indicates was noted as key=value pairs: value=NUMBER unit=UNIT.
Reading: value=28.63 unit=ft³
